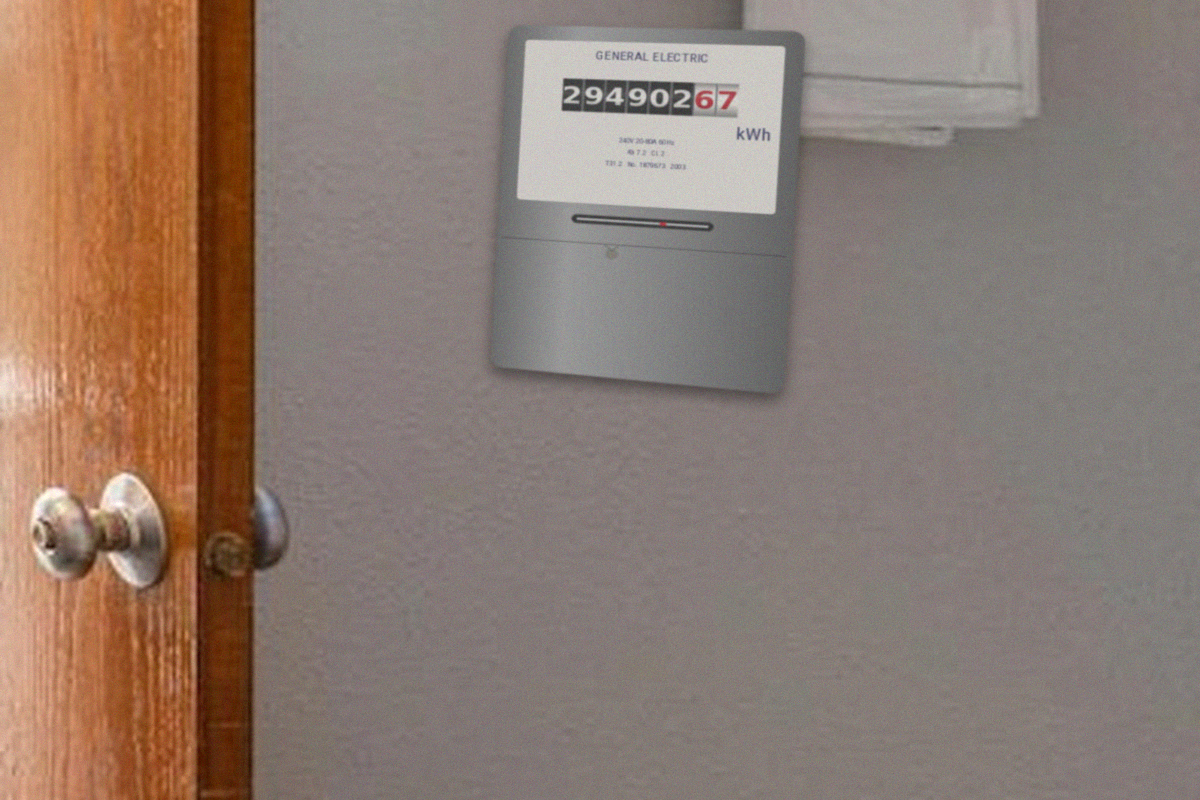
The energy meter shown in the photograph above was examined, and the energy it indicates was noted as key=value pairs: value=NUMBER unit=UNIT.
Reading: value=294902.67 unit=kWh
